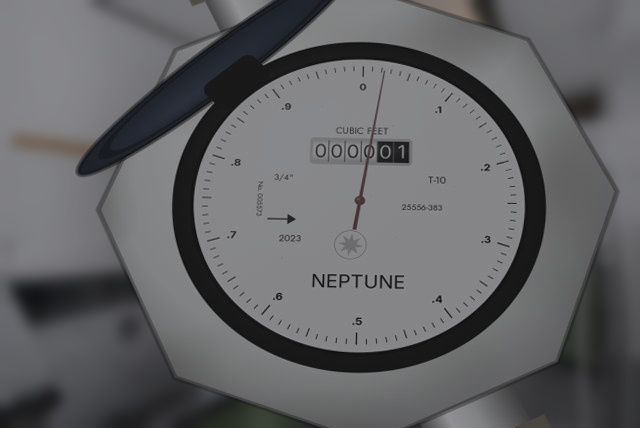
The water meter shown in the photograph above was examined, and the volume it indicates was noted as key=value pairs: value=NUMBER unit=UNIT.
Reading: value=1.02 unit=ft³
